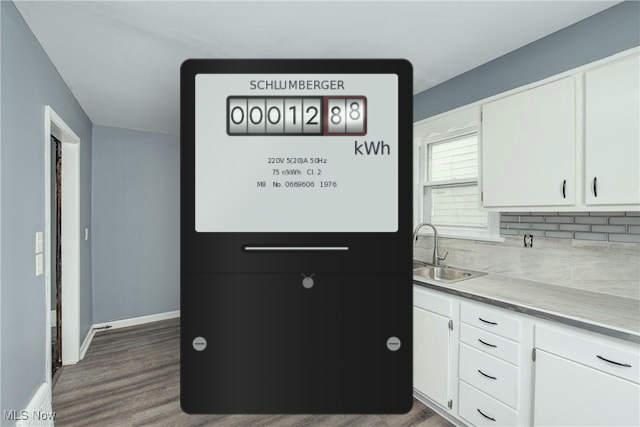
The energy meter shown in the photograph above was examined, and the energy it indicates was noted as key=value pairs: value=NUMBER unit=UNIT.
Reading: value=12.88 unit=kWh
